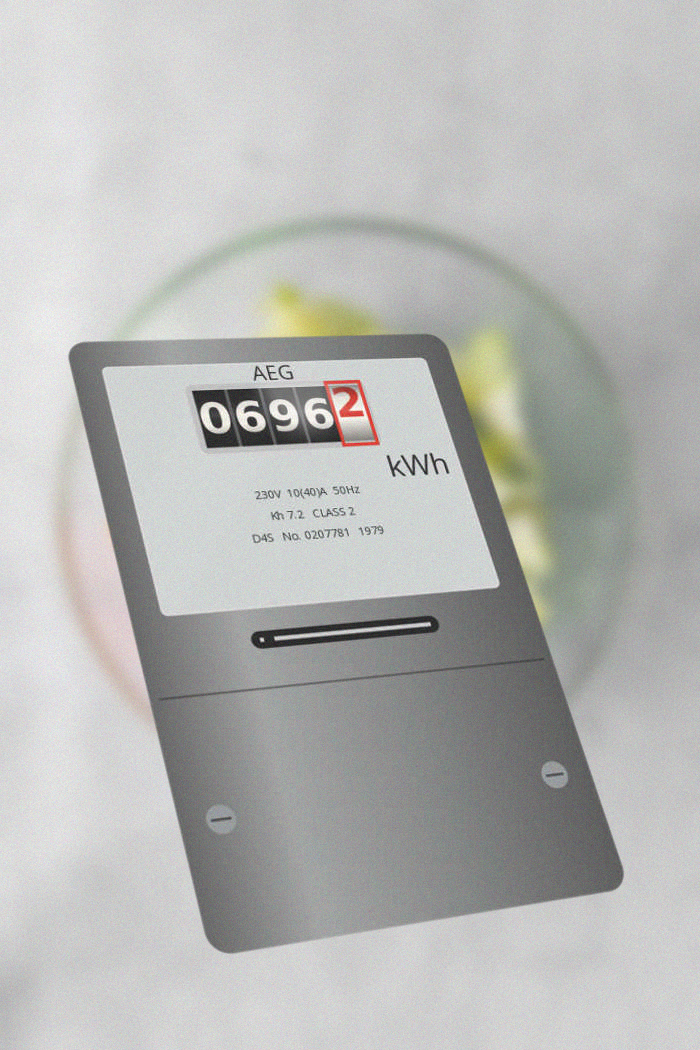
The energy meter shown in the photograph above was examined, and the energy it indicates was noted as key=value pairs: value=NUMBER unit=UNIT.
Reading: value=696.2 unit=kWh
